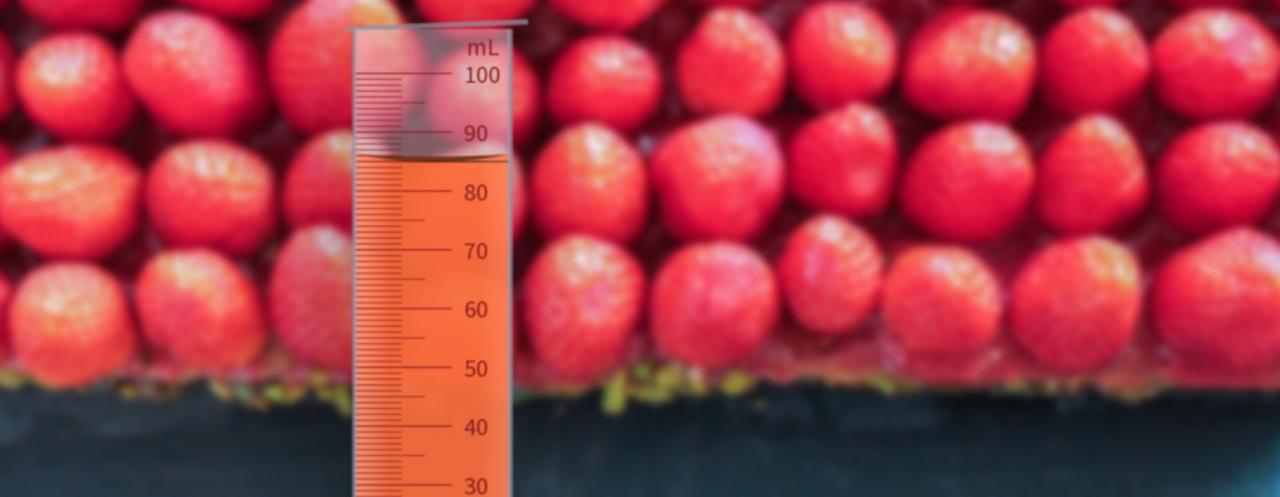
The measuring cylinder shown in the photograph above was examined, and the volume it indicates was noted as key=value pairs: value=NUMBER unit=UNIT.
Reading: value=85 unit=mL
